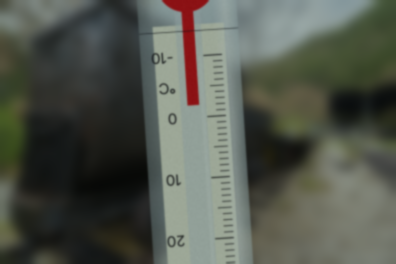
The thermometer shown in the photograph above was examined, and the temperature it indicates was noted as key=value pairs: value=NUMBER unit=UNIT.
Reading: value=-2 unit=°C
